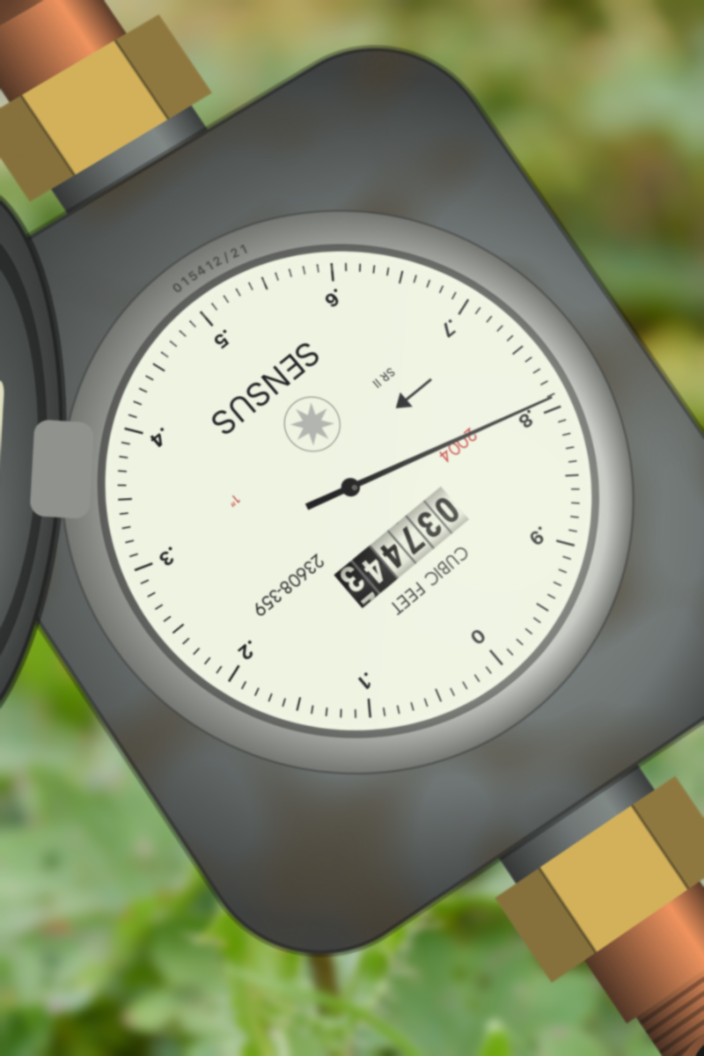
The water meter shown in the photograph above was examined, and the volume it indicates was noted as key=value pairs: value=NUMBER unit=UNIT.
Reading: value=37442.79 unit=ft³
